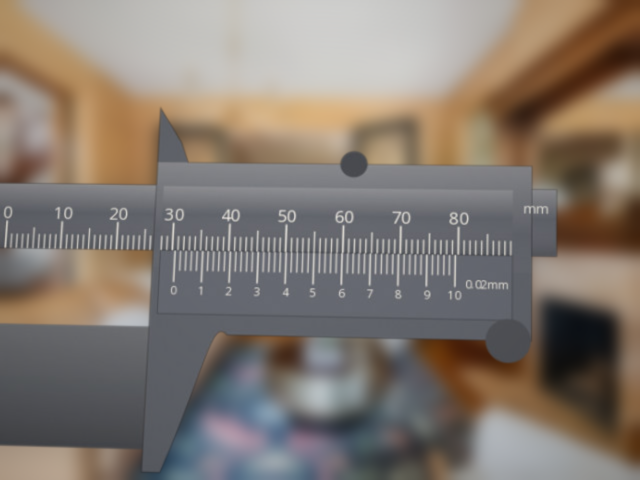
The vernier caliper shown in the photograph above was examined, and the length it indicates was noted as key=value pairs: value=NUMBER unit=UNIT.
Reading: value=30.5 unit=mm
